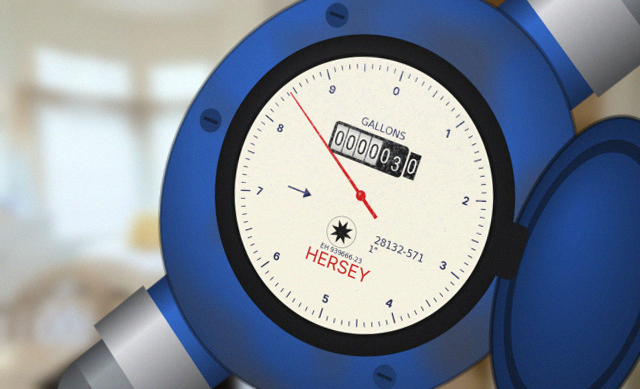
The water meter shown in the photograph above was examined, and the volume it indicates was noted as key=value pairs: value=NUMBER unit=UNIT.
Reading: value=28.4 unit=gal
